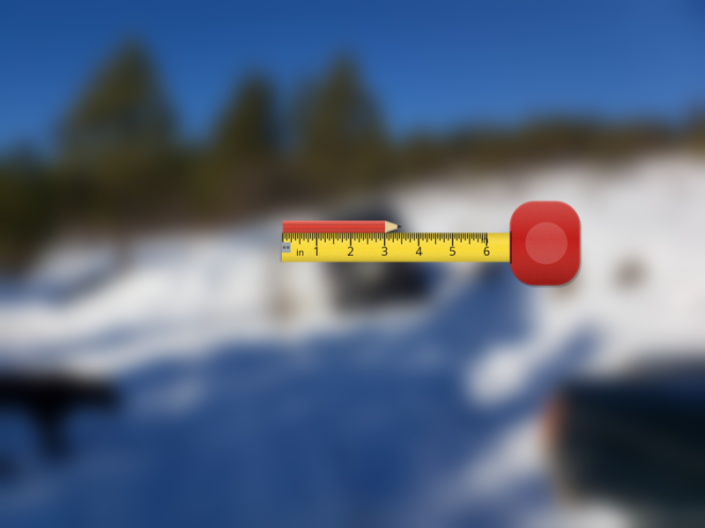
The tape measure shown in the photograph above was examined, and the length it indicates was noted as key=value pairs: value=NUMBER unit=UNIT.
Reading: value=3.5 unit=in
